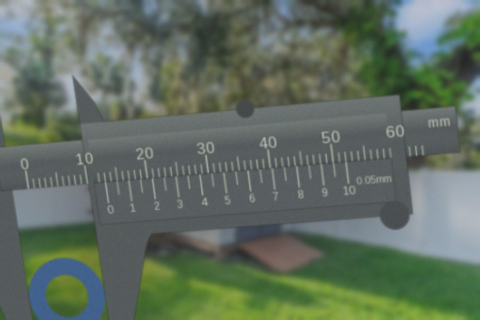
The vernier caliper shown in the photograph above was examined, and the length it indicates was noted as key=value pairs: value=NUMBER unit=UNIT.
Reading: value=13.0 unit=mm
